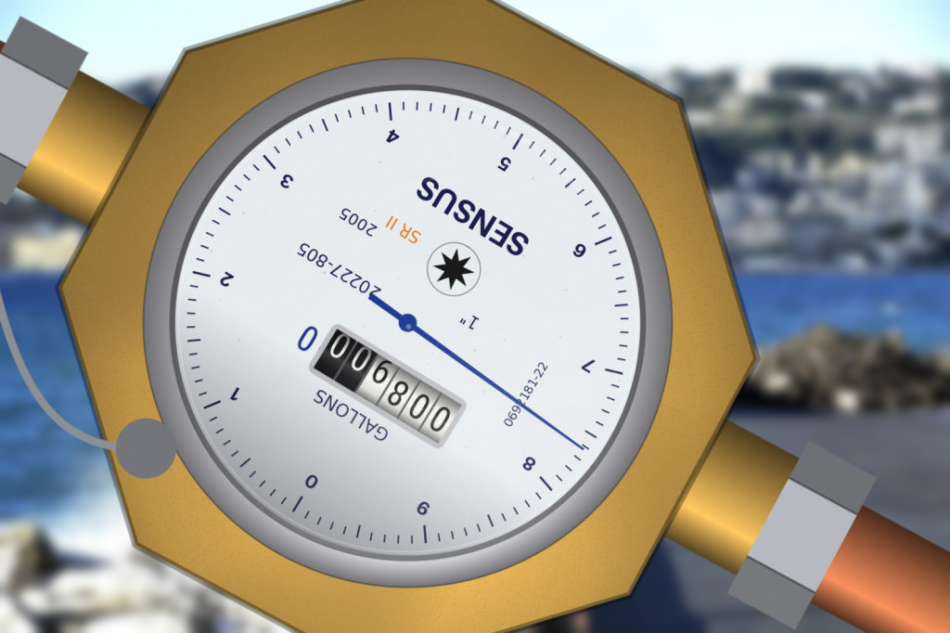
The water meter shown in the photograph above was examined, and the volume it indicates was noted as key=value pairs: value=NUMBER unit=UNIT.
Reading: value=88997.6 unit=gal
